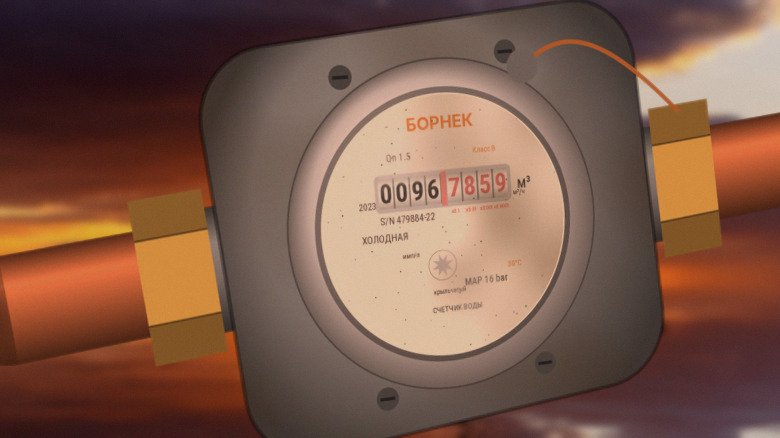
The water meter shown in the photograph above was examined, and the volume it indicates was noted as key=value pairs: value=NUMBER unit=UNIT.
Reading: value=96.7859 unit=m³
